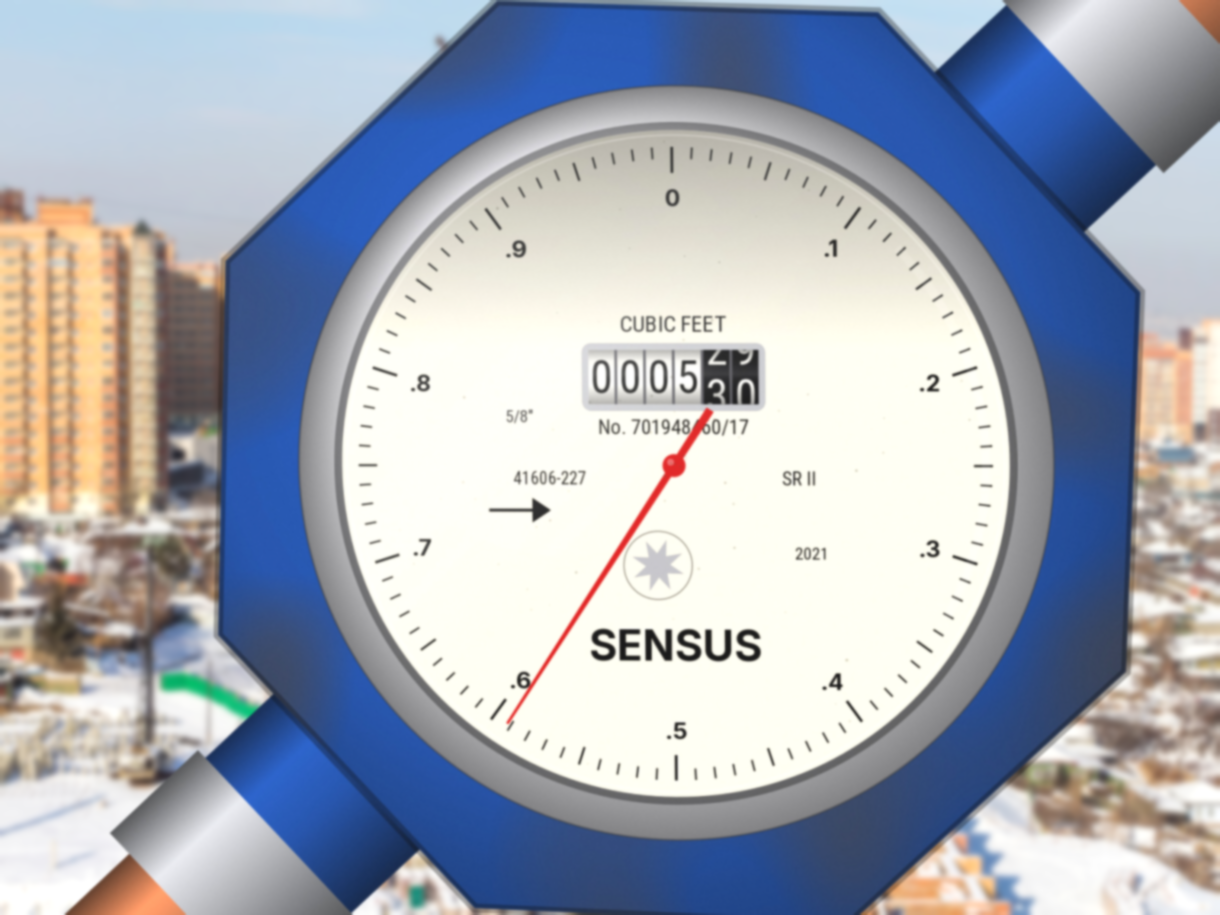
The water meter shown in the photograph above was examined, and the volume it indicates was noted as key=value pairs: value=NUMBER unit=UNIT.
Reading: value=529.59 unit=ft³
